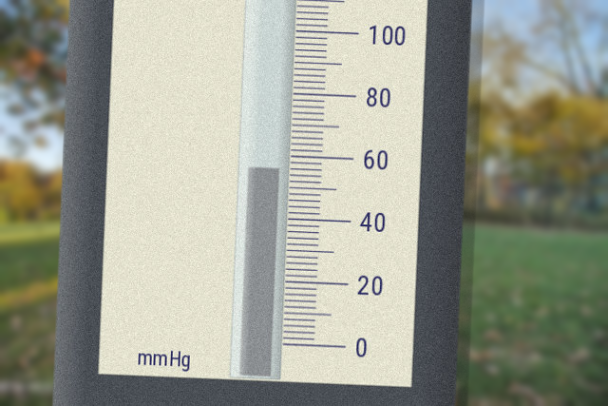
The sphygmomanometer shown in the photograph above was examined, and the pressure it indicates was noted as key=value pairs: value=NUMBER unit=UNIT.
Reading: value=56 unit=mmHg
